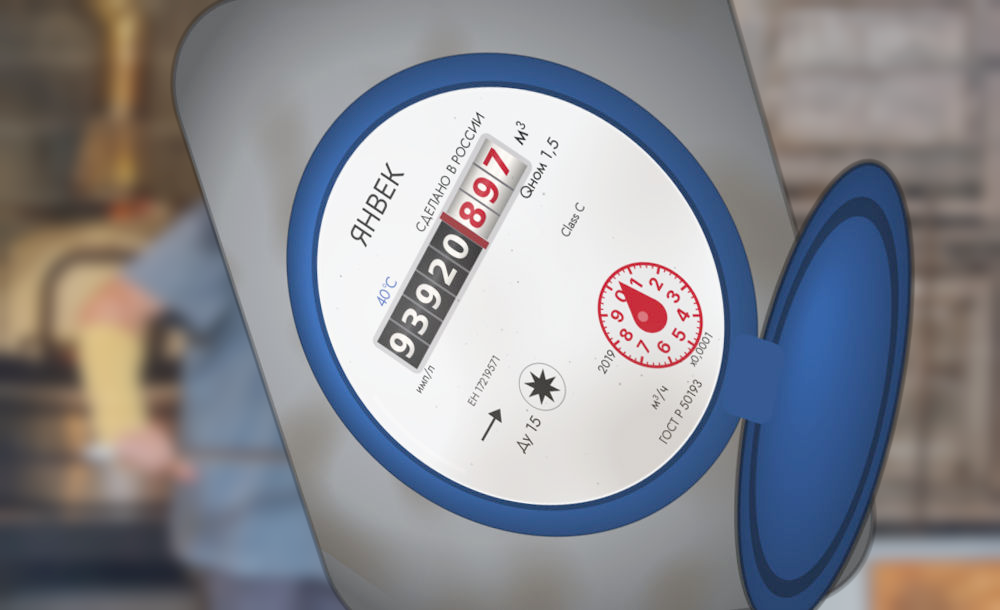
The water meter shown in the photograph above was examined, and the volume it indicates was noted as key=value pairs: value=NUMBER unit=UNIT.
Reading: value=93920.8970 unit=m³
